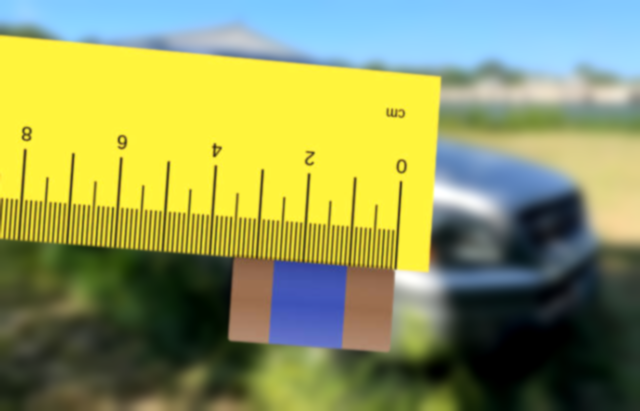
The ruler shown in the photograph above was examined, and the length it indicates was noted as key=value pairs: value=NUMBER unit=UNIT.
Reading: value=3.5 unit=cm
